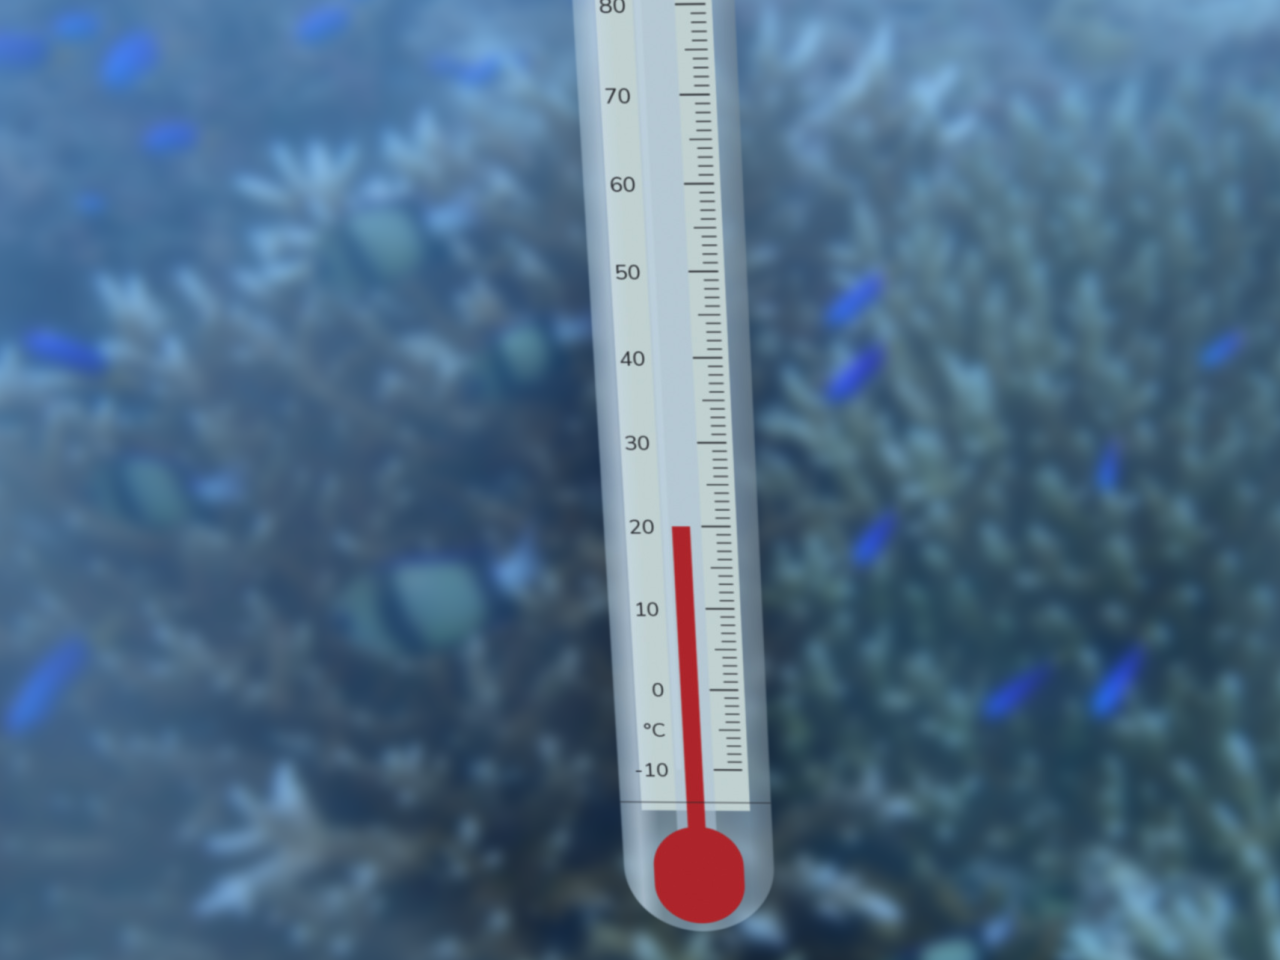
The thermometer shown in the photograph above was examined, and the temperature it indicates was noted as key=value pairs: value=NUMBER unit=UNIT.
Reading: value=20 unit=°C
